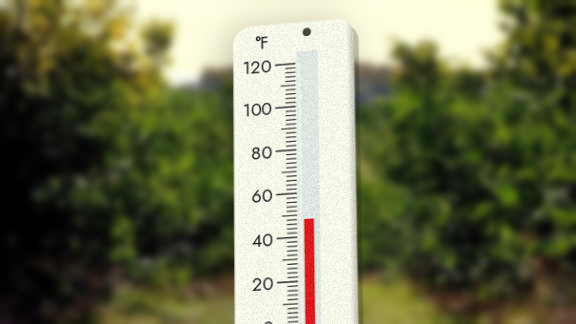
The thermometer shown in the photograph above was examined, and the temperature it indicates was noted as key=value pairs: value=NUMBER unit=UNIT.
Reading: value=48 unit=°F
